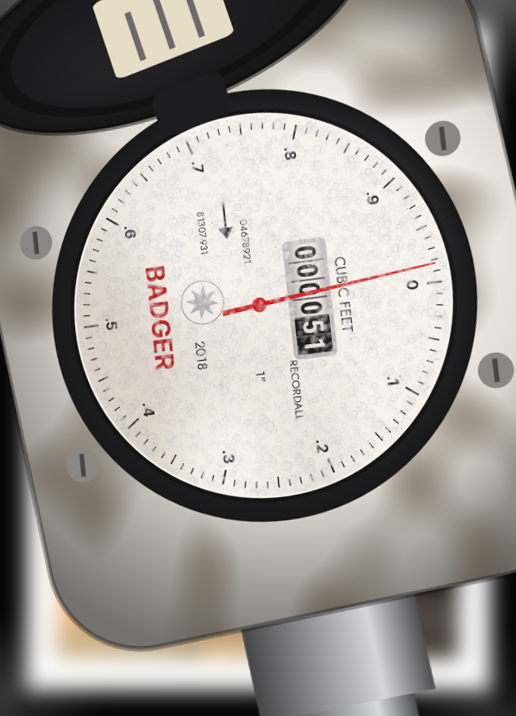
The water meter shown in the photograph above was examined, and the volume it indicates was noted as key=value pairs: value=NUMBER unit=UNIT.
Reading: value=50.98 unit=ft³
